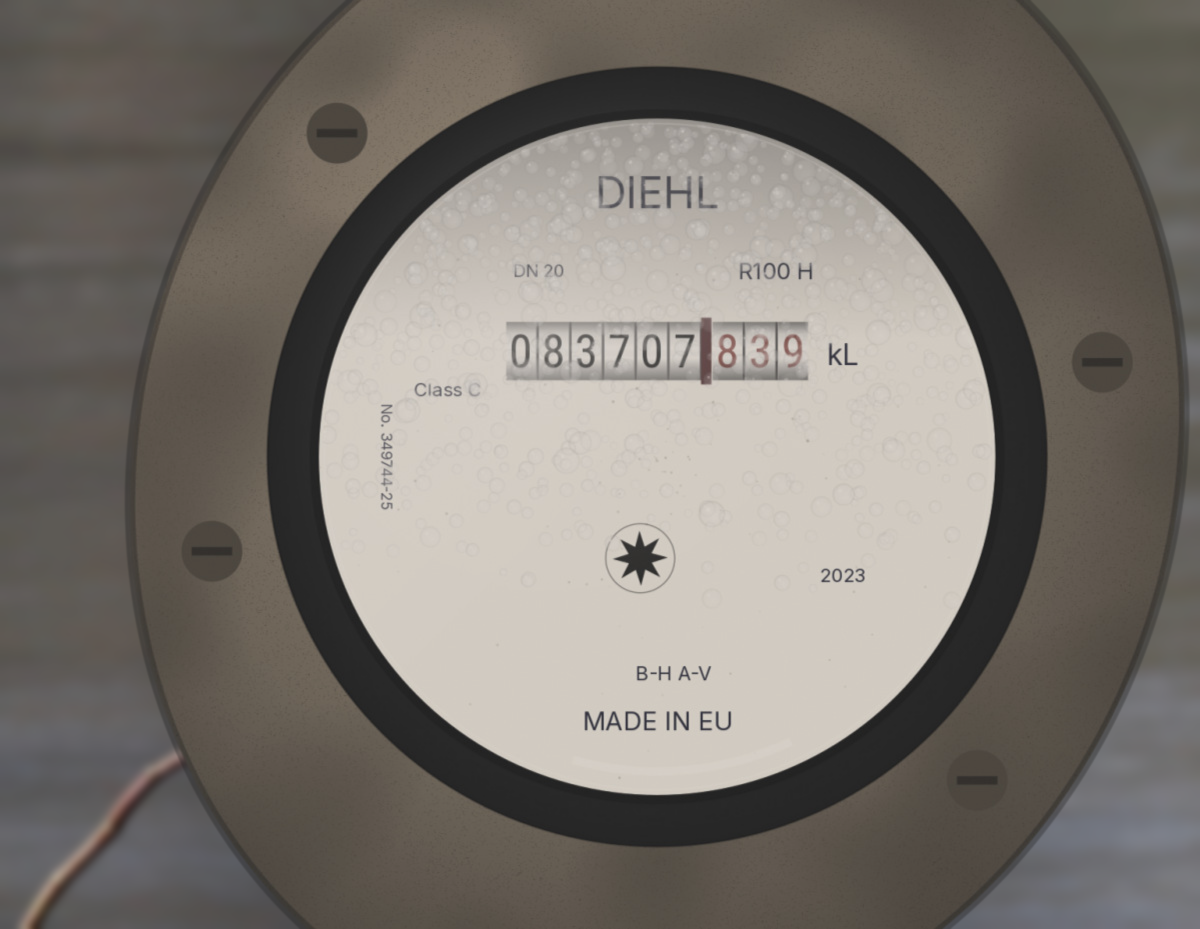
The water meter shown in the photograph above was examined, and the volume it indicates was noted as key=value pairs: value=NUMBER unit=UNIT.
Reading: value=83707.839 unit=kL
